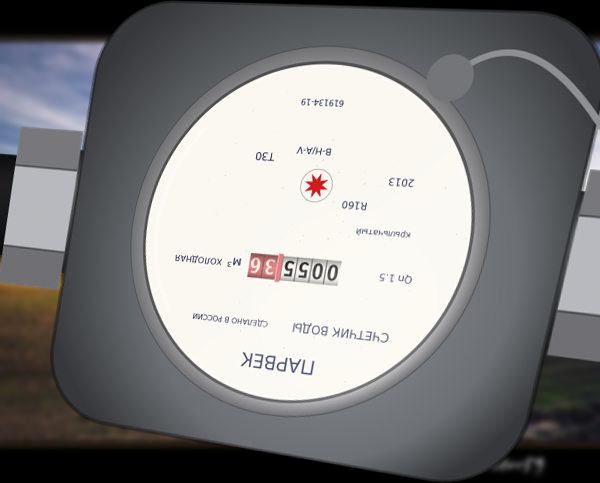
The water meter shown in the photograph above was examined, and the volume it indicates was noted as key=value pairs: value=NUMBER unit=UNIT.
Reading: value=55.36 unit=m³
